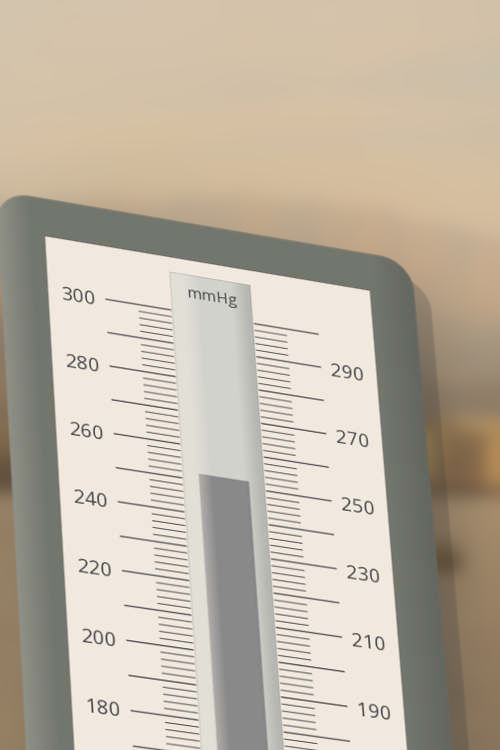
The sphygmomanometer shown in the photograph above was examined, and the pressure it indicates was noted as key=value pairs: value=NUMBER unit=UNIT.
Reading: value=252 unit=mmHg
